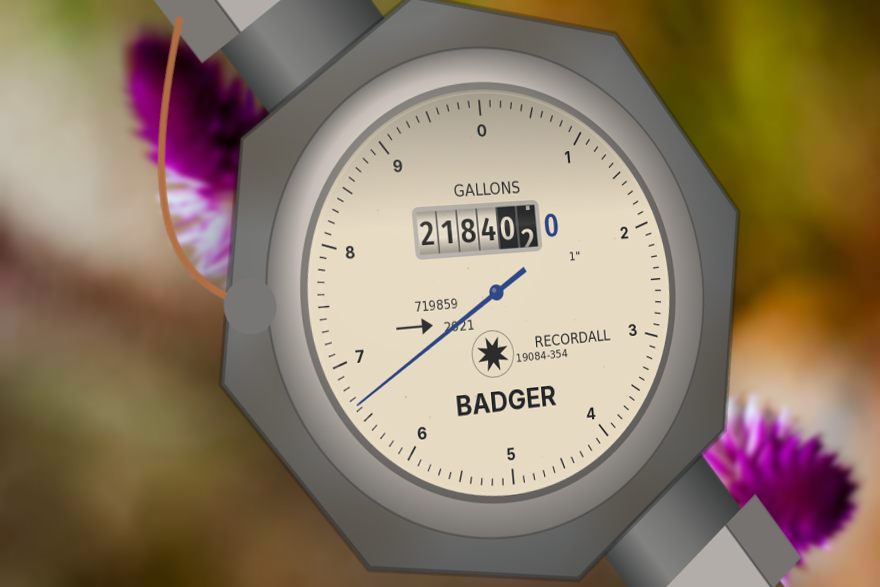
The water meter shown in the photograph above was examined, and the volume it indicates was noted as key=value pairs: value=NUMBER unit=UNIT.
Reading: value=2184016.6 unit=gal
